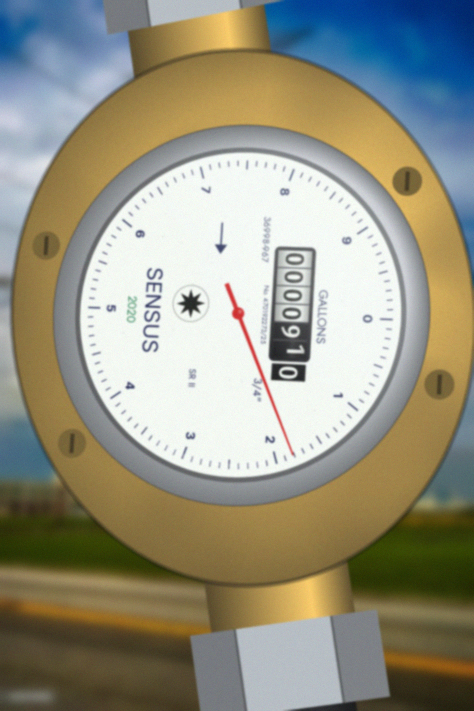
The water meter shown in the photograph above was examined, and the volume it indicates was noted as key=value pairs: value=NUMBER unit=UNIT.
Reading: value=911.8 unit=gal
